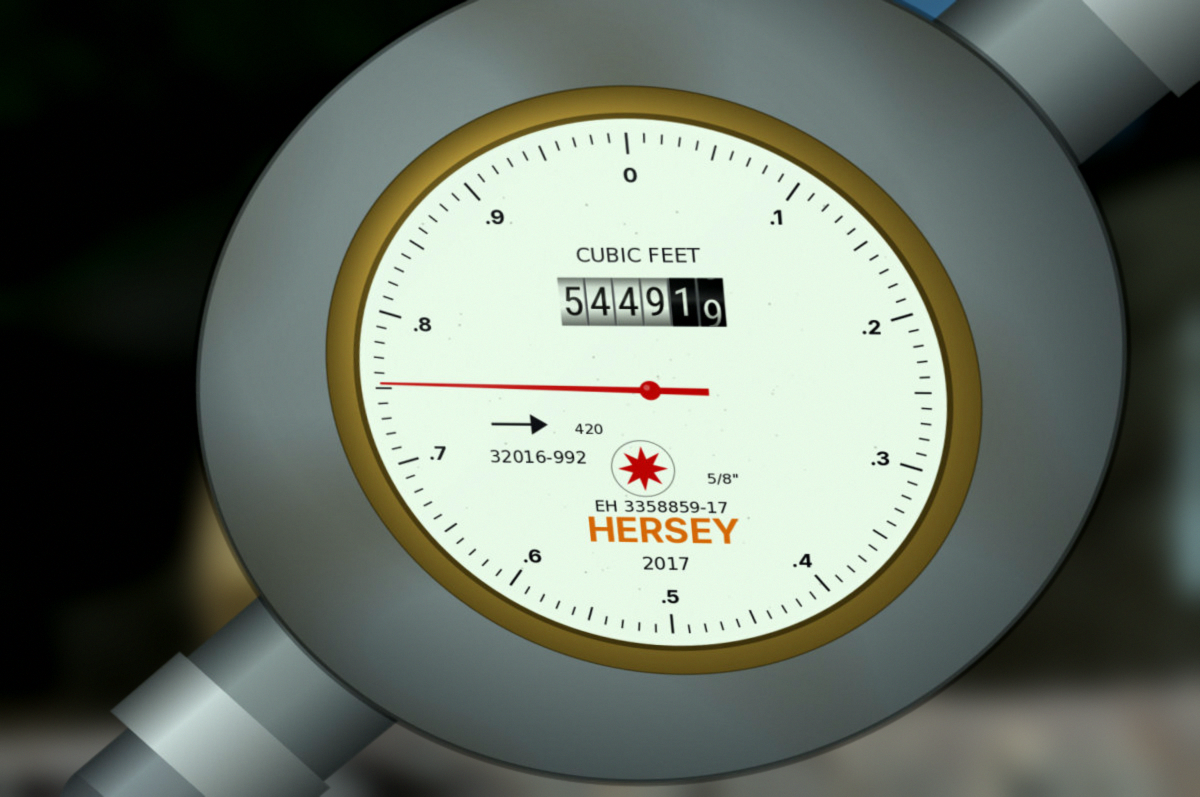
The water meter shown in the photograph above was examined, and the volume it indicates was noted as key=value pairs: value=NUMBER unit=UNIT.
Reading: value=544918.75 unit=ft³
